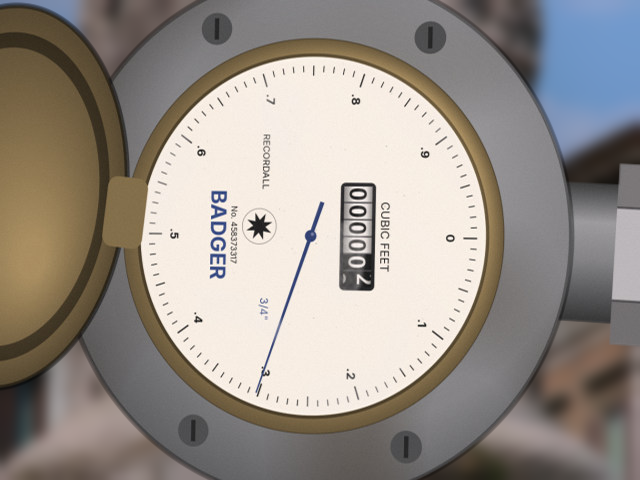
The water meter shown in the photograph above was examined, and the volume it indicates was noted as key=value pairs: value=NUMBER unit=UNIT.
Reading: value=2.30 unit=ft³
